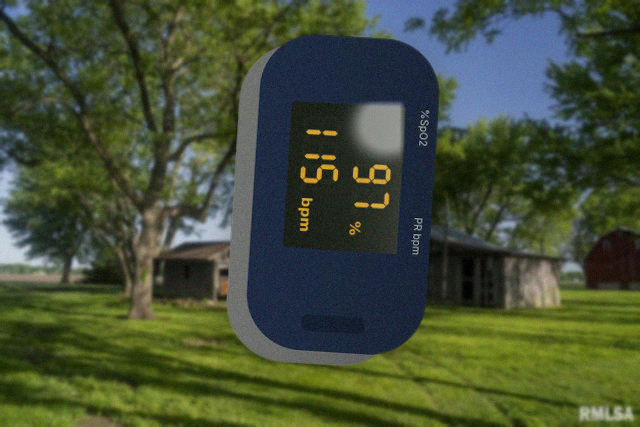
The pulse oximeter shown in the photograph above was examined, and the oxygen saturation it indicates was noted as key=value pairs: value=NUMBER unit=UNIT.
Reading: value=97 unit=%
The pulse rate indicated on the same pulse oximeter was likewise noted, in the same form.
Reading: value=115 unit=bpm
